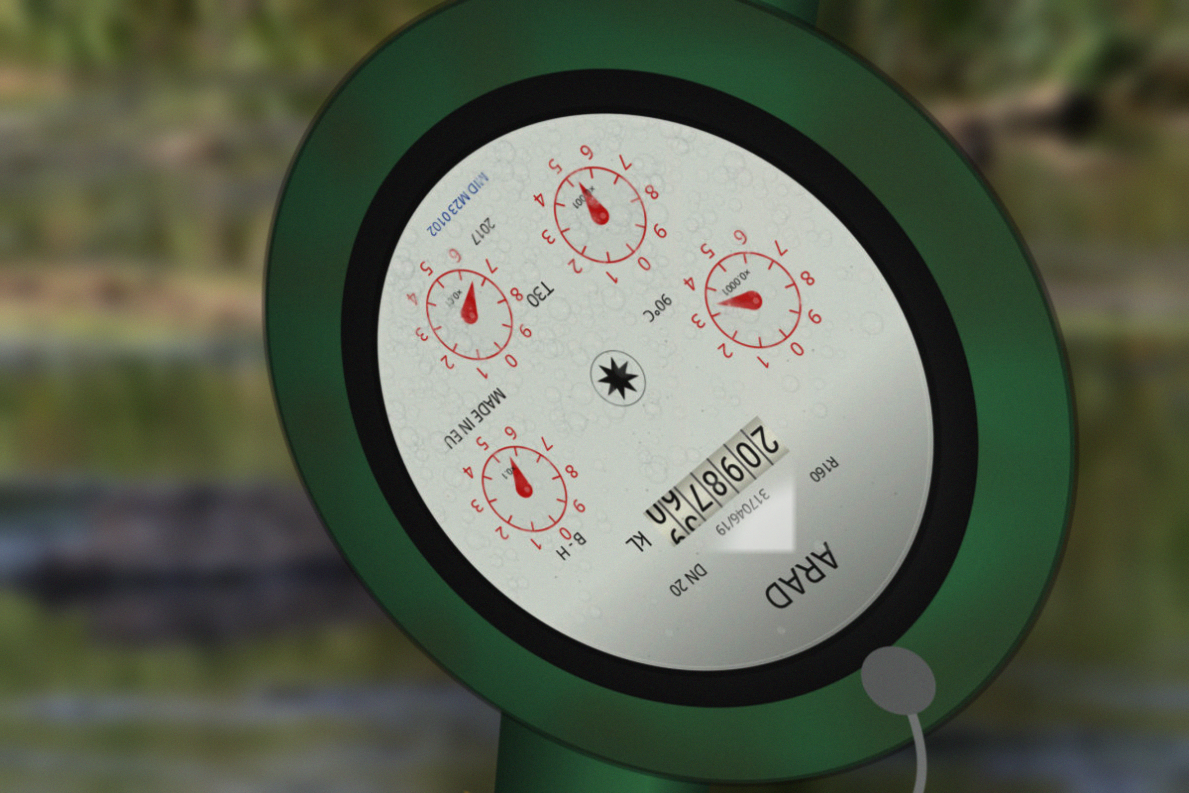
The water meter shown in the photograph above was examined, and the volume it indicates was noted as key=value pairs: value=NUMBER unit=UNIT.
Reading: value=2098759.5653 unit=kL
